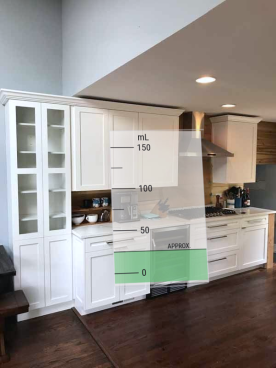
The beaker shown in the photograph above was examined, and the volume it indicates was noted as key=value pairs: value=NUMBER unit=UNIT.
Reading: value=25 unit=mL
